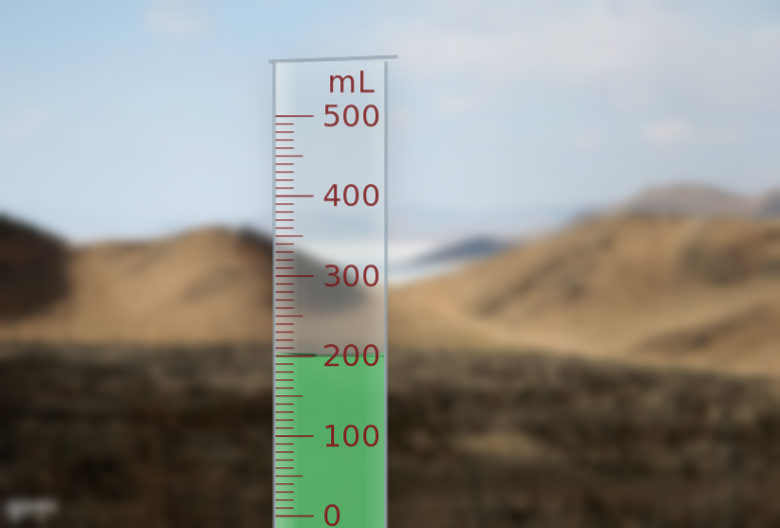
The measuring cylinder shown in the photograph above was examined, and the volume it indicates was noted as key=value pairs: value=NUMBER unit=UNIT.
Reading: value=200 unit=mL
